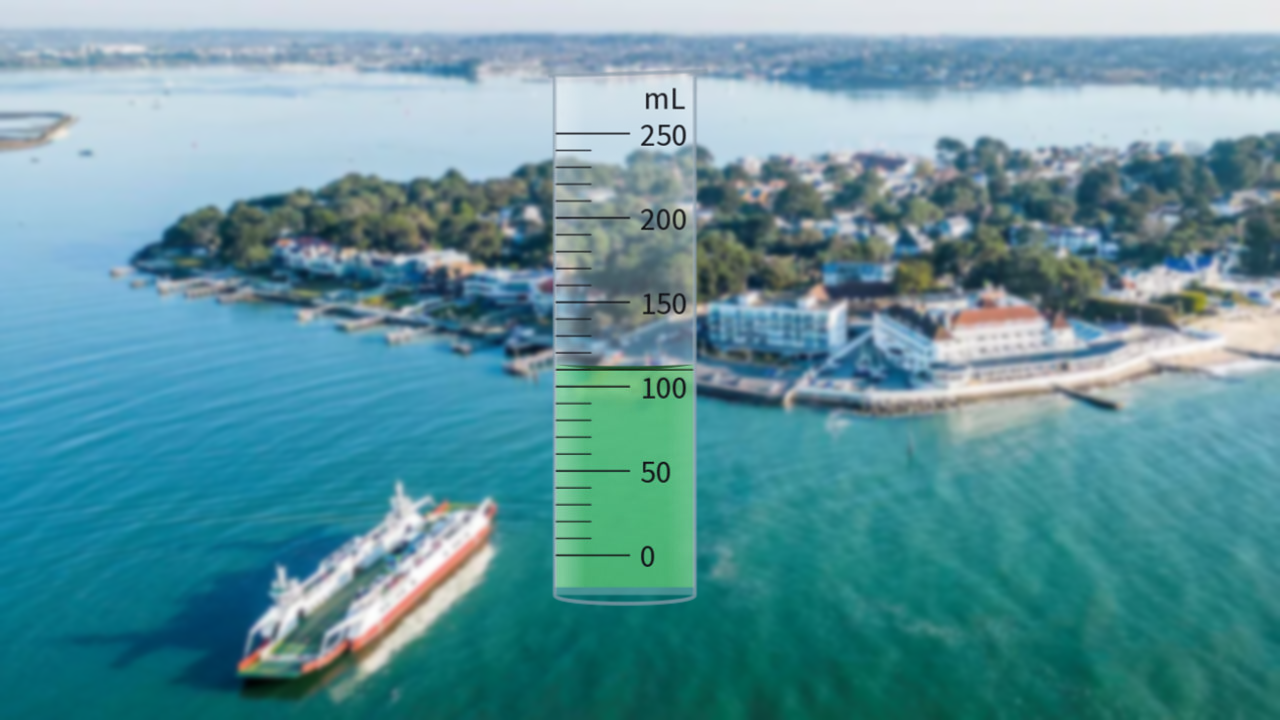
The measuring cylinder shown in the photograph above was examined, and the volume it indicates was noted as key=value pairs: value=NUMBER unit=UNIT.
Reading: value=110 unit=mL
